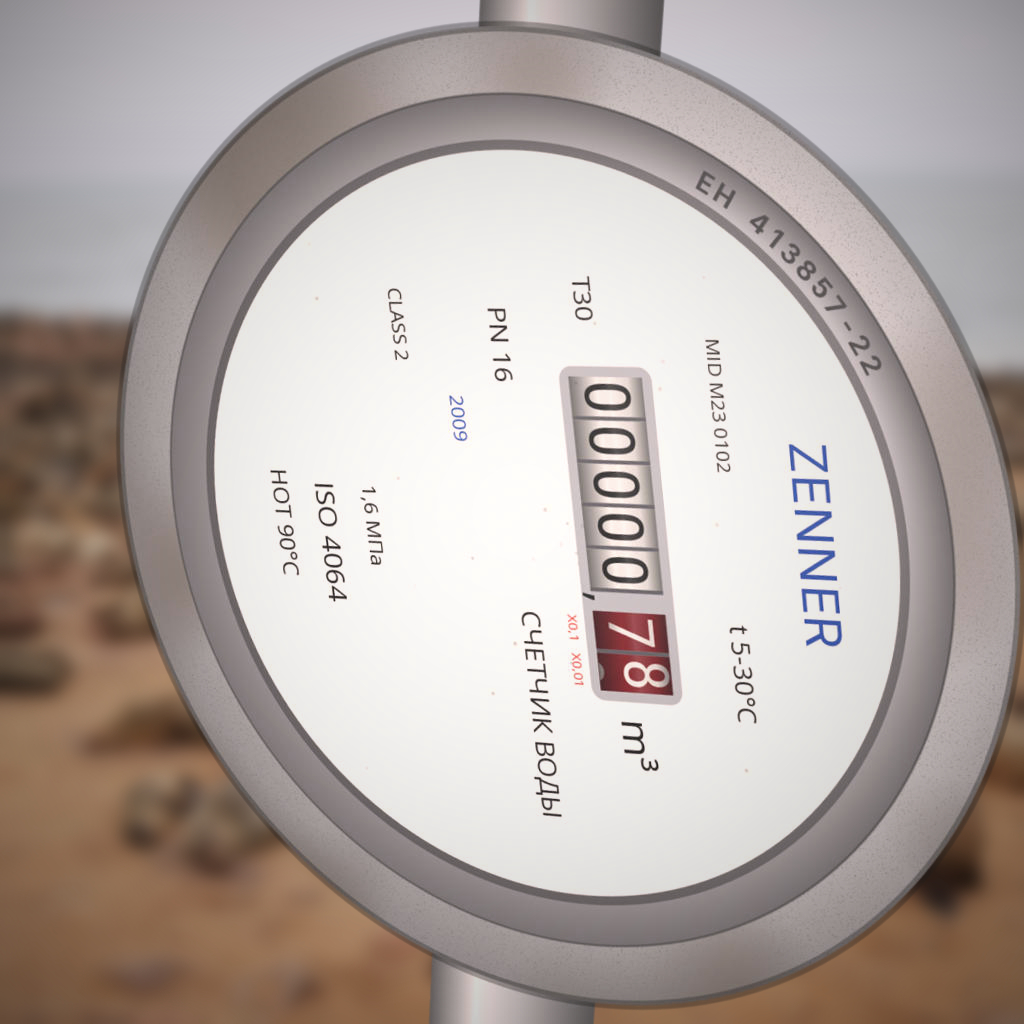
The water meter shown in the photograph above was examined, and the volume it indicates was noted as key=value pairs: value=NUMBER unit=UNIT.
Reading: value=0.78 unit=m³
